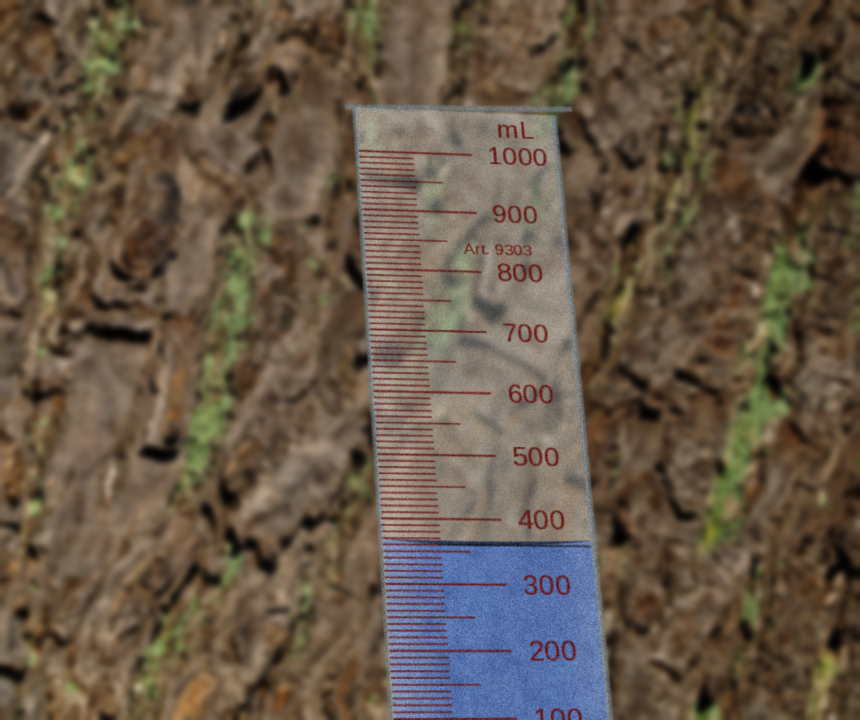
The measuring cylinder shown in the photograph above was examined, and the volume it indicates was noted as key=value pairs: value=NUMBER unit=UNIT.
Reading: value=360 unit=mL
